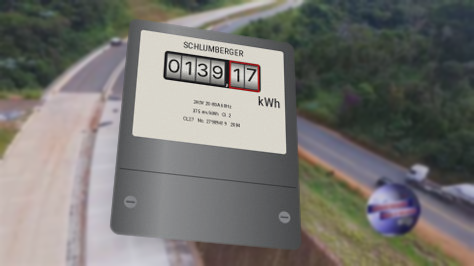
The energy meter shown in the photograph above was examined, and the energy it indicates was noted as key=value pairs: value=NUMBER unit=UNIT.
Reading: value=139.17 unit=kWh
